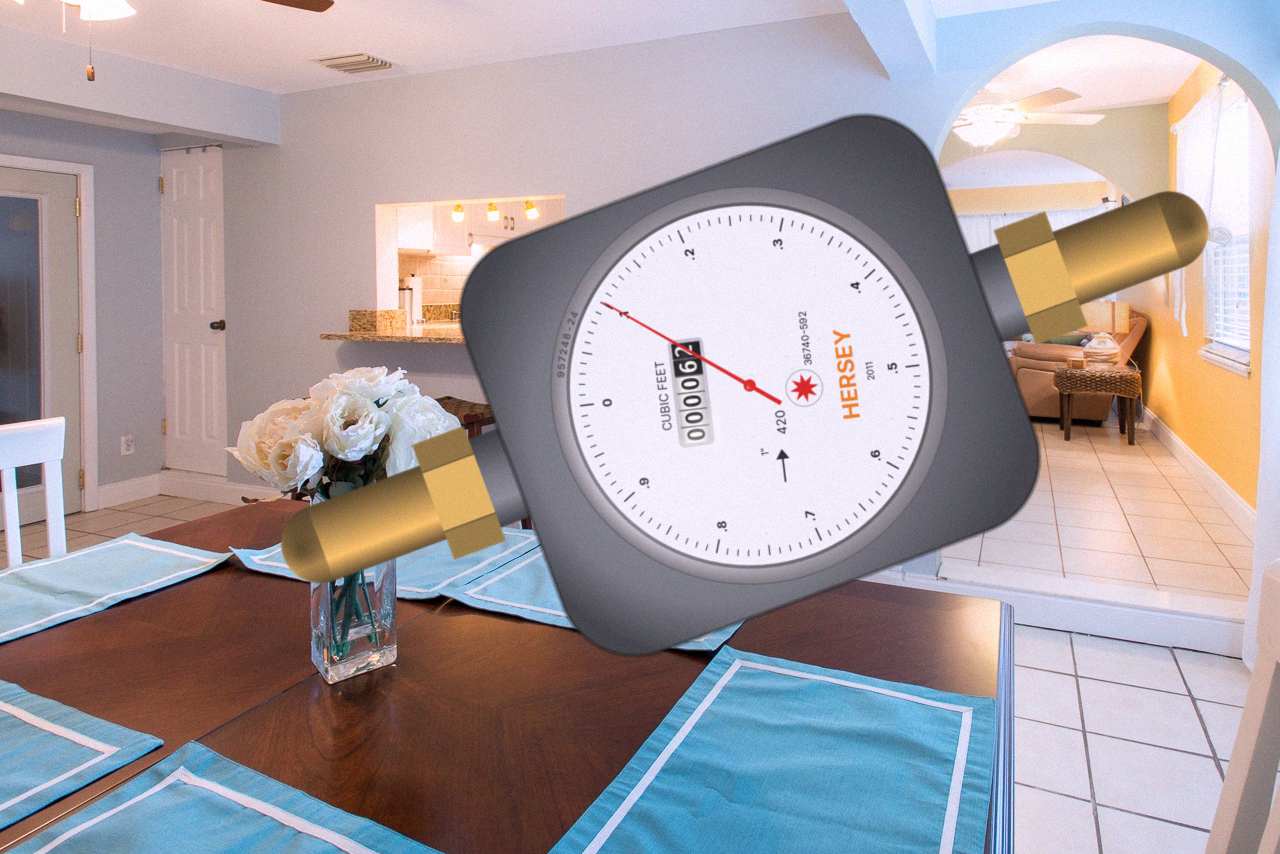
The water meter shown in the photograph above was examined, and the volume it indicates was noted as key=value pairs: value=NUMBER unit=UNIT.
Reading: value=62.10 unit=ft³
